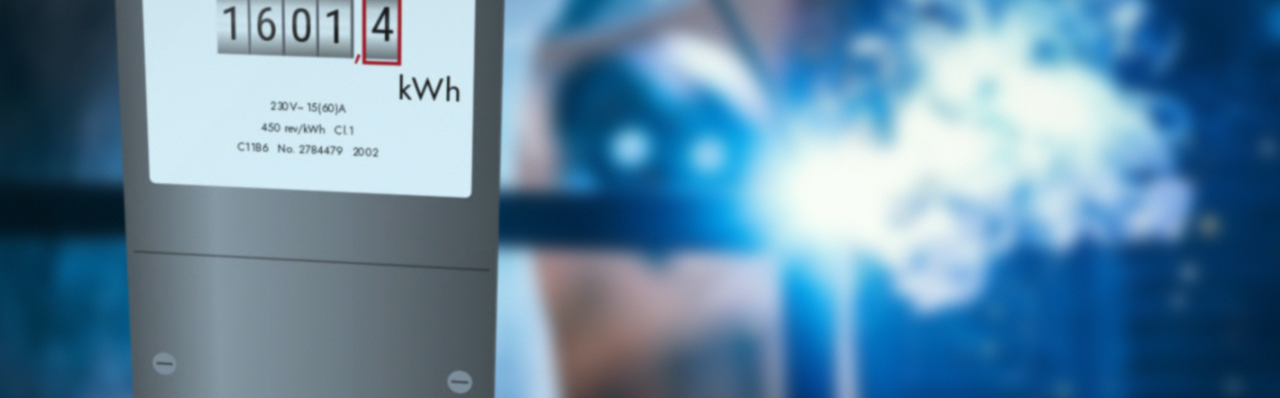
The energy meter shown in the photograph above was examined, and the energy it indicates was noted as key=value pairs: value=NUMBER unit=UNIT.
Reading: value=1601.4 unit=kWh
